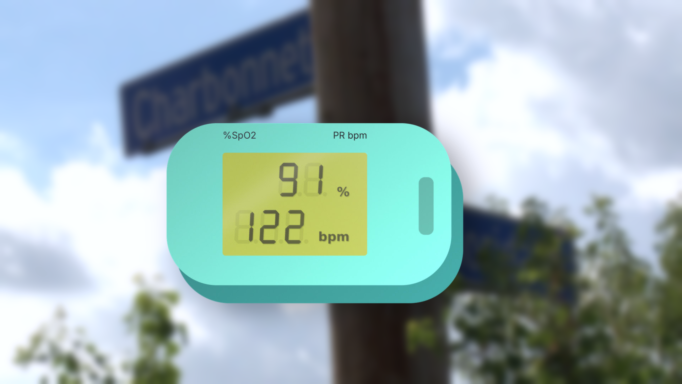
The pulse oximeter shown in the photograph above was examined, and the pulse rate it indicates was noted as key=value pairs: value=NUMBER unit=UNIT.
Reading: value=122 unit=bpm
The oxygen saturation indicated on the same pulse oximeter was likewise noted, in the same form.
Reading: value=91 unit=%
